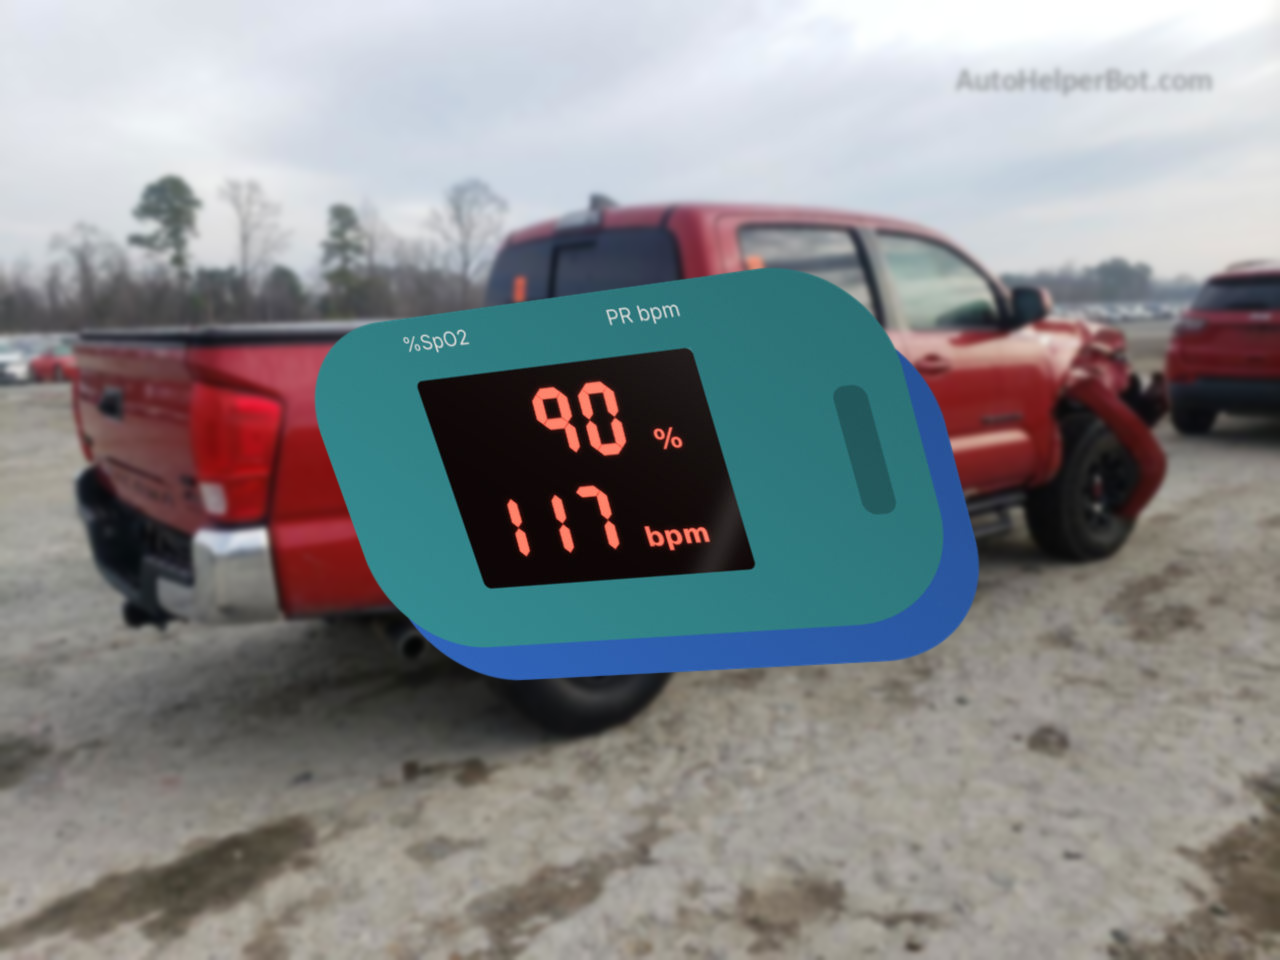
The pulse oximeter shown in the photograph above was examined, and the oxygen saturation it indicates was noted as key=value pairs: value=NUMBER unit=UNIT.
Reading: value=90 unit=%
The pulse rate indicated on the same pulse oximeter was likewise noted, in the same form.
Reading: value=117 unit=bpm
